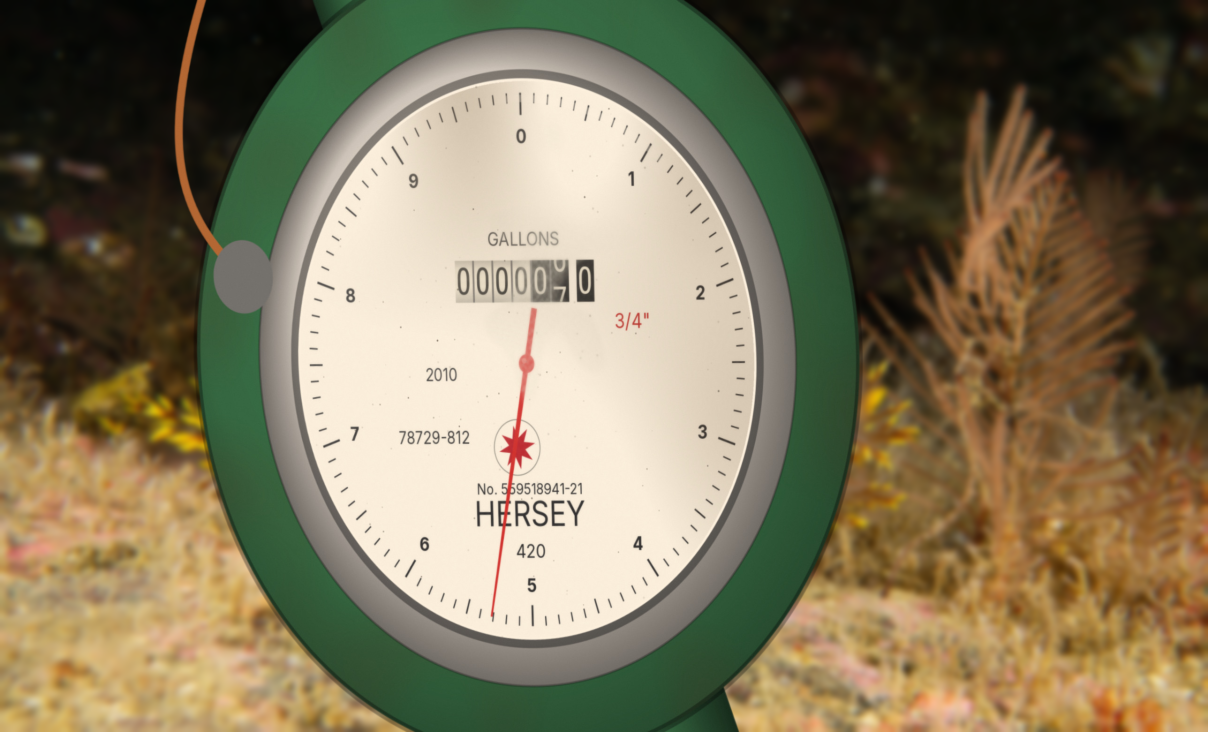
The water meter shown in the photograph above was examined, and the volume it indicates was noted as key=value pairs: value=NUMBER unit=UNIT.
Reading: value=65.3 unit=gal
